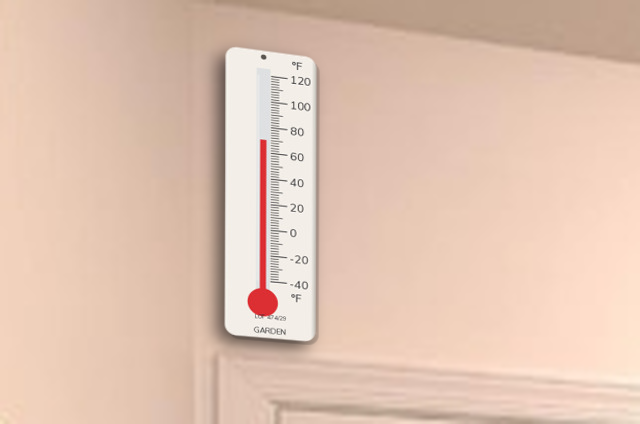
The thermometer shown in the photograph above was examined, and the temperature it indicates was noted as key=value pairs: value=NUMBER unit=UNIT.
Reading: value=70 unit=°F
